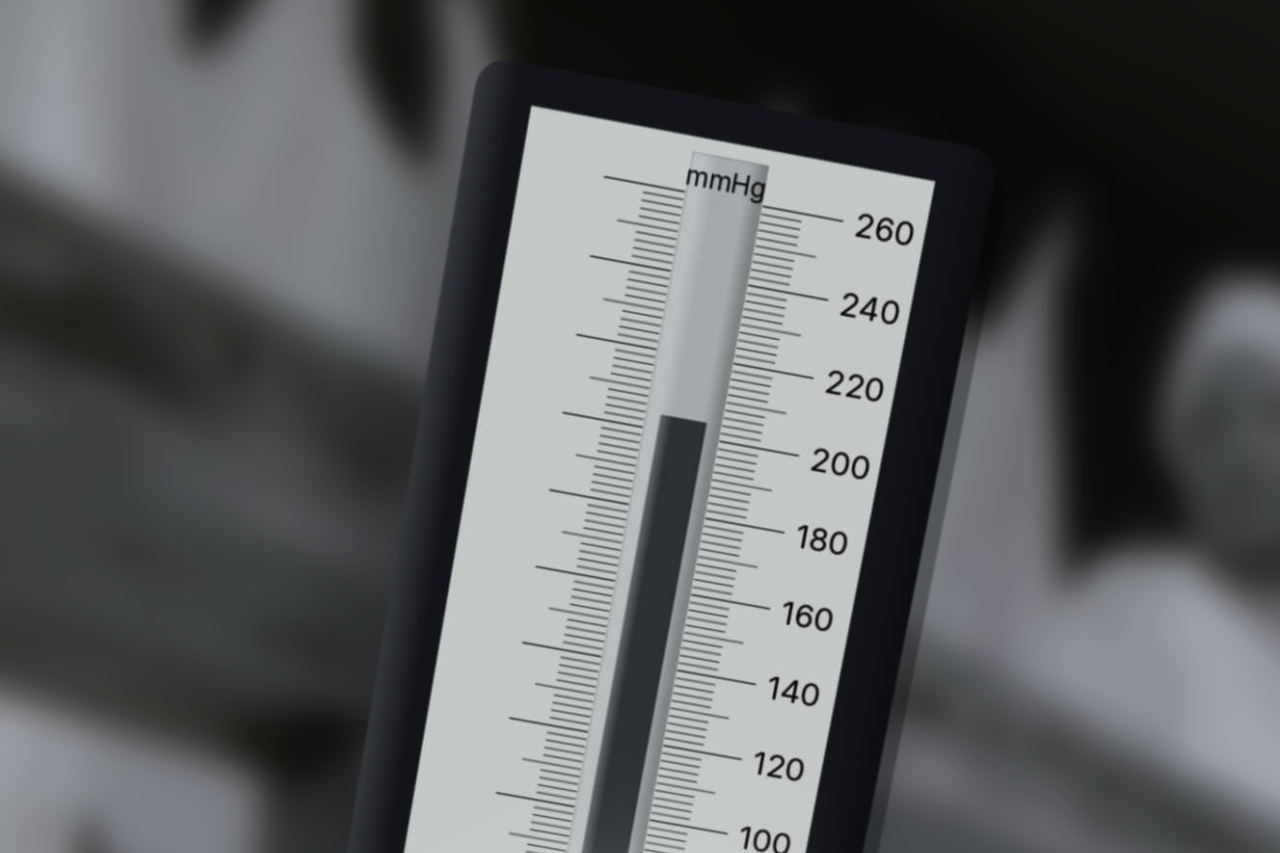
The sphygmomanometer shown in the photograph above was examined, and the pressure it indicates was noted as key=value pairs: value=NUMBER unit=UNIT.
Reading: value=204 unit=mmHg
